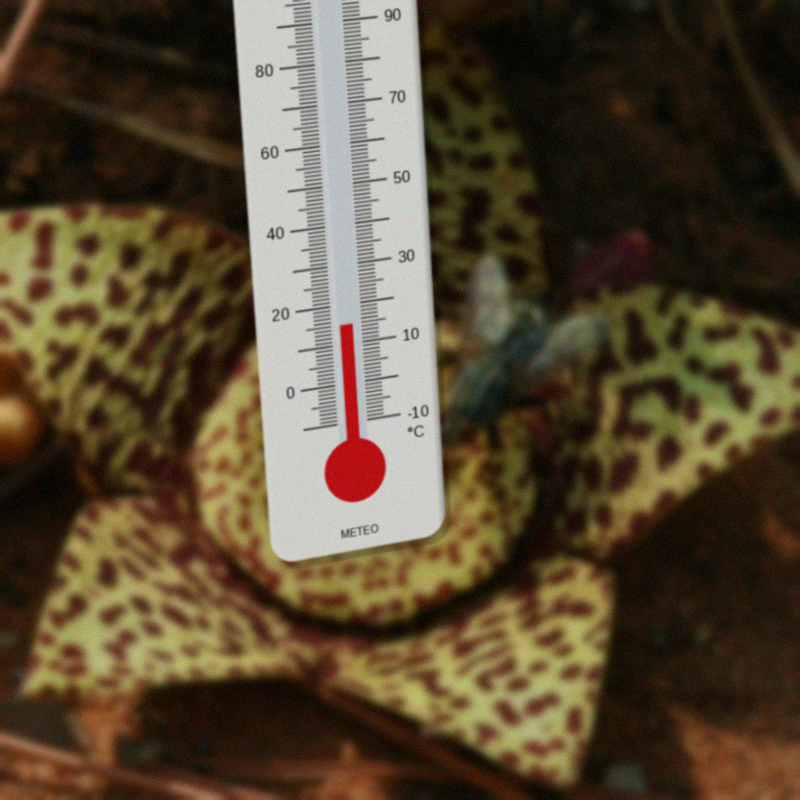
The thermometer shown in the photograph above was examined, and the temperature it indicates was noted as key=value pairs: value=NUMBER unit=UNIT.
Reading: value=15 unit=°C
